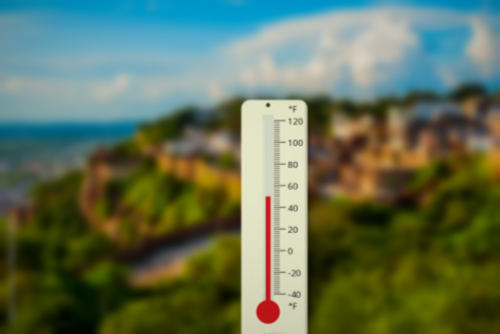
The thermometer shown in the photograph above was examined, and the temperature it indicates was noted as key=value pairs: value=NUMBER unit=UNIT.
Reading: value=50 unit=°F
